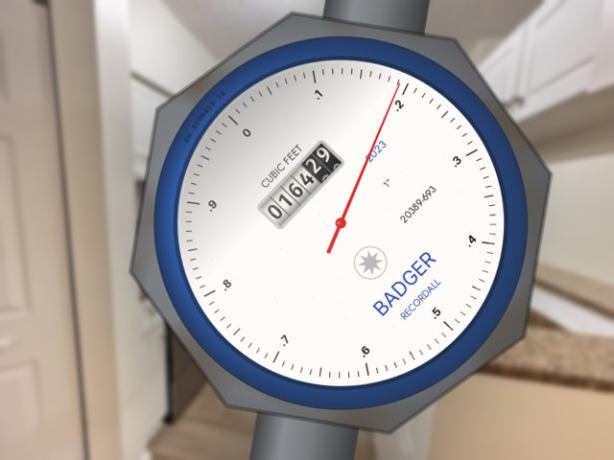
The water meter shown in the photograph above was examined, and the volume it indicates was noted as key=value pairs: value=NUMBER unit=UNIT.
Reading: value=16429.19 unit=ft³
